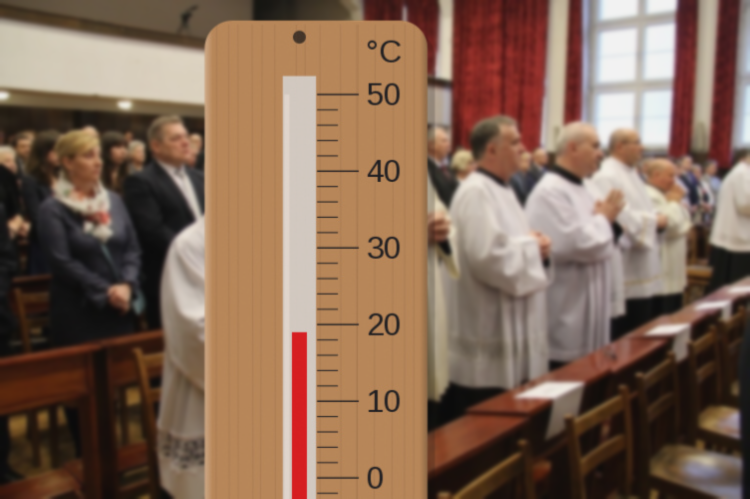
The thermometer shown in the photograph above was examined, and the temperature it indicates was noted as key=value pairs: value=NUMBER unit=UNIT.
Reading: value=19 unit=°C
